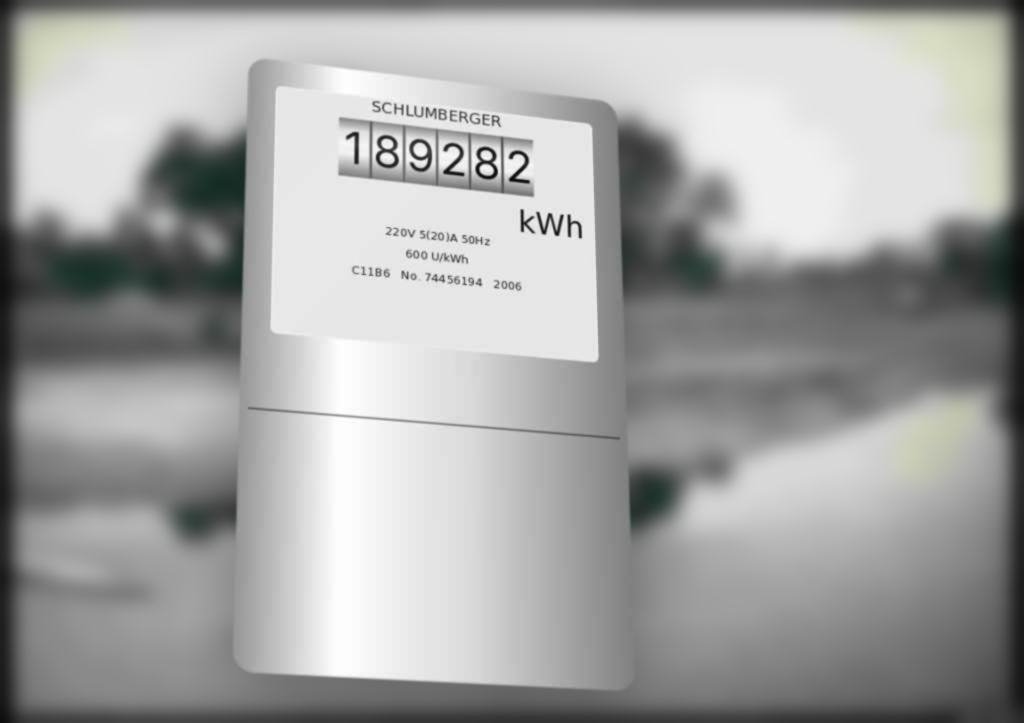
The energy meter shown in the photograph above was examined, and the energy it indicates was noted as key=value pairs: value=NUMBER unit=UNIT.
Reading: value=189282 unit=kWh
